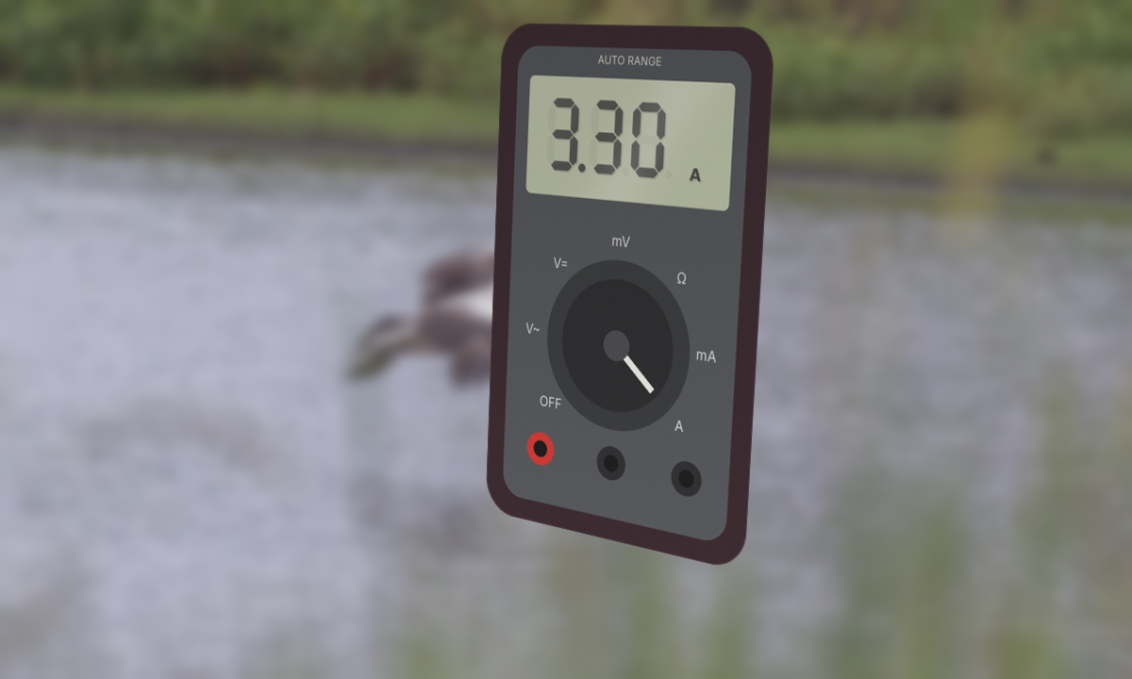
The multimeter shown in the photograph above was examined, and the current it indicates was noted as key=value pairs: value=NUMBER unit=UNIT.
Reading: value=3.30 unit=A
